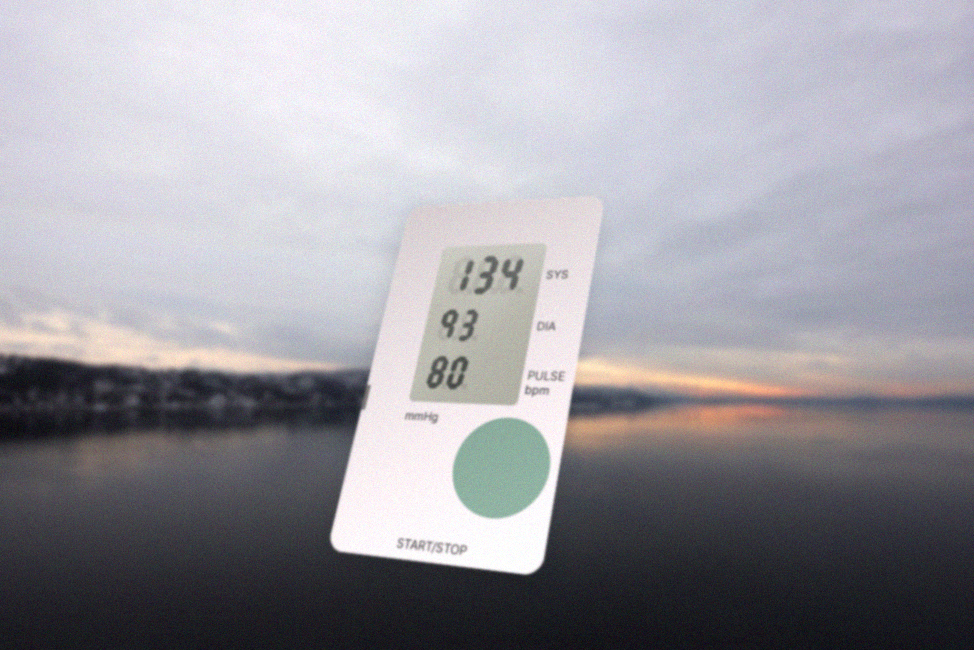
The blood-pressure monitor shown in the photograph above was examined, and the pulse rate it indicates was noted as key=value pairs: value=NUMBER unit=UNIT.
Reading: value=80 unit=bpm
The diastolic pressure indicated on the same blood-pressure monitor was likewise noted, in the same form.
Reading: value=93 unit=mmHg
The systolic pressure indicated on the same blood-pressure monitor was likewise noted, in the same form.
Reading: value=134 unit=mmHg
